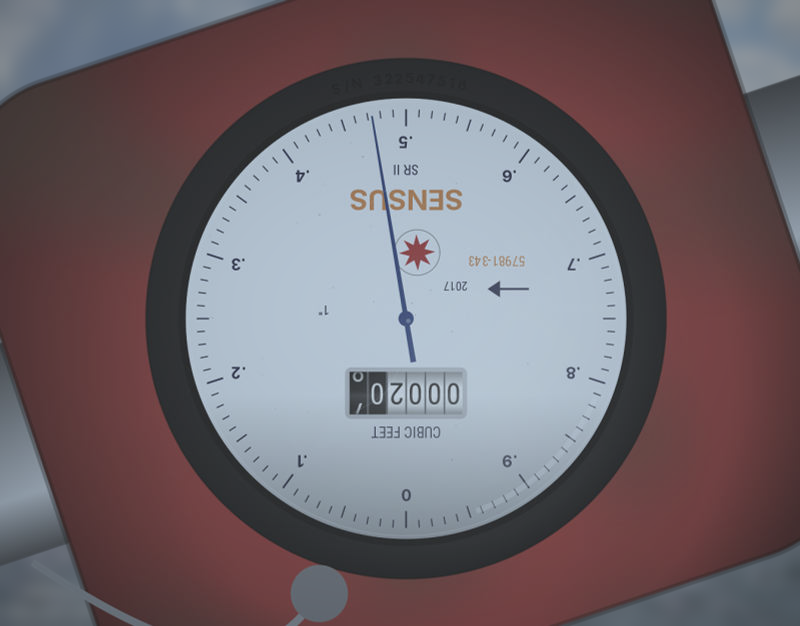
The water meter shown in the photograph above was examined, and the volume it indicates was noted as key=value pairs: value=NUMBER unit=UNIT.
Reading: value=207.47 unit=ft³
